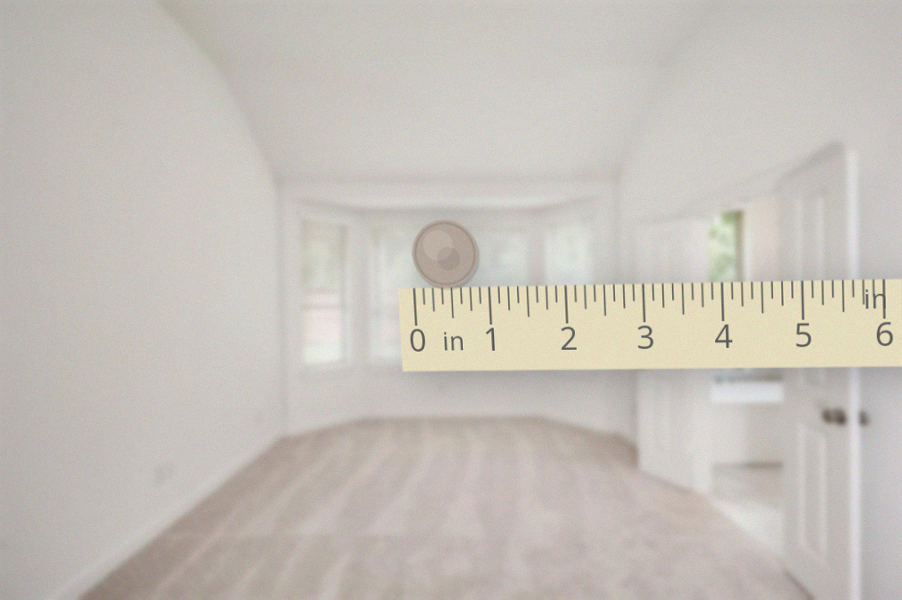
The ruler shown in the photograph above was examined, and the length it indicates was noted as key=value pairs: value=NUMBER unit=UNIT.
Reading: value=0.875 unit=in
